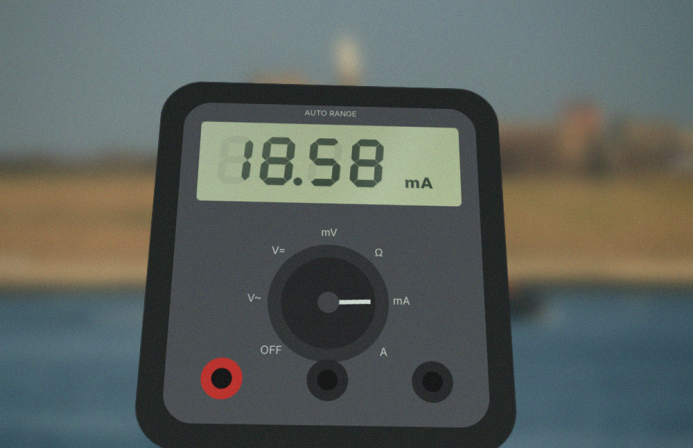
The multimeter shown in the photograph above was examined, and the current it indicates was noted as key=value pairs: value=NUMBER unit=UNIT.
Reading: value=18.58 unit=mA
